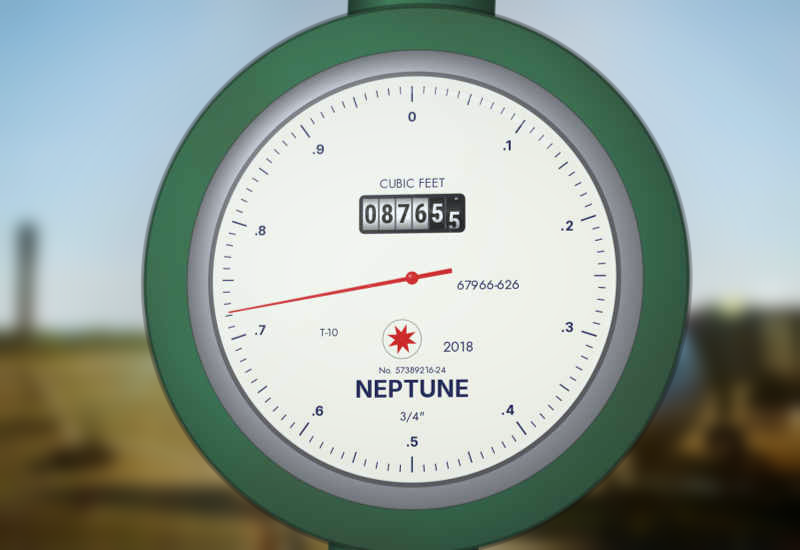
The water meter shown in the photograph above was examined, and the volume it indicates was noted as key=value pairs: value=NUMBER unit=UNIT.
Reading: value=87654.72 unit=ft³
